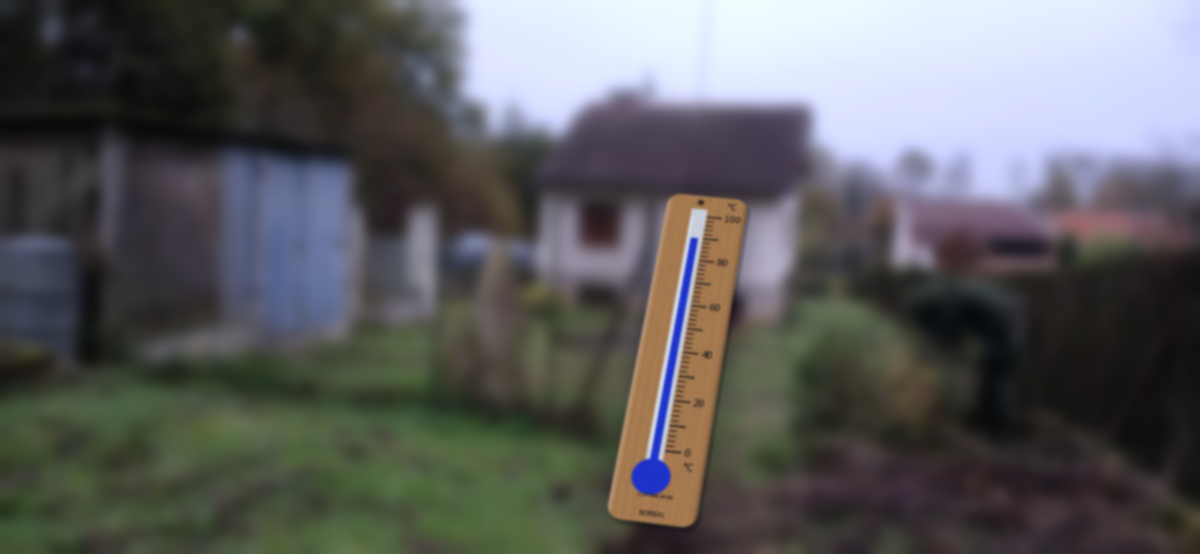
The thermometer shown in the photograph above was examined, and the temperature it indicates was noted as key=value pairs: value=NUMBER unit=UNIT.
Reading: value=90 unit=°C
